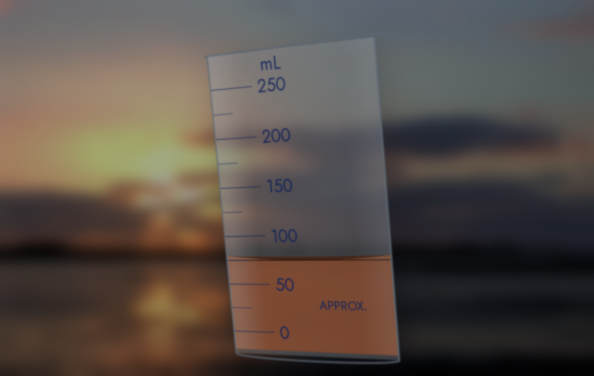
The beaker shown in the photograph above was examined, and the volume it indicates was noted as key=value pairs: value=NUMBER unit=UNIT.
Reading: value=75 unit=mL
